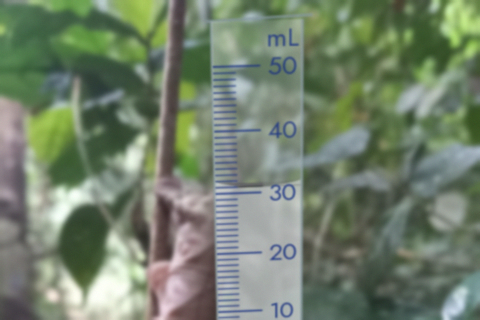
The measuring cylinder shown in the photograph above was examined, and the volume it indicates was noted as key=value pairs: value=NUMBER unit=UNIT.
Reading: value=31 unit=mL
